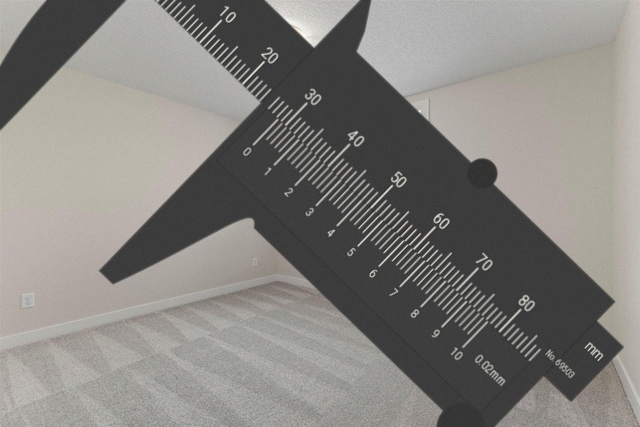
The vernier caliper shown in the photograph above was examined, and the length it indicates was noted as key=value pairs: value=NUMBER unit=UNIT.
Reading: value=28.4 unit=mm
